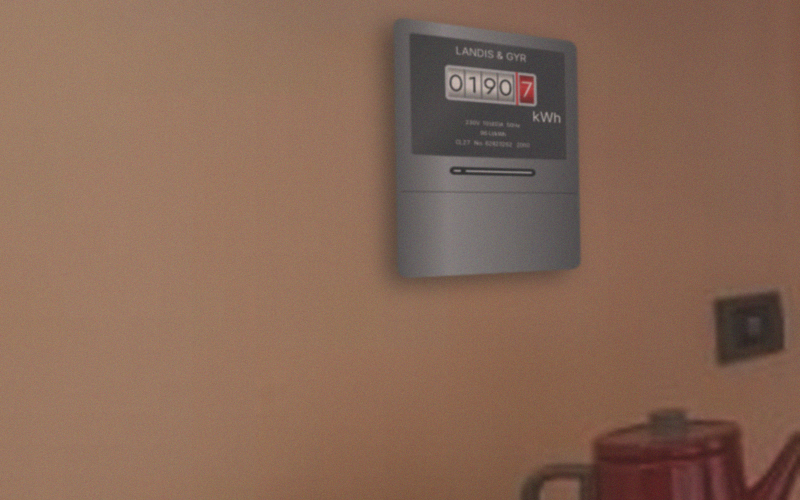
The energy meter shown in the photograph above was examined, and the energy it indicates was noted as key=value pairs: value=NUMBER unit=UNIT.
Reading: value=190.7 unit=kWh
